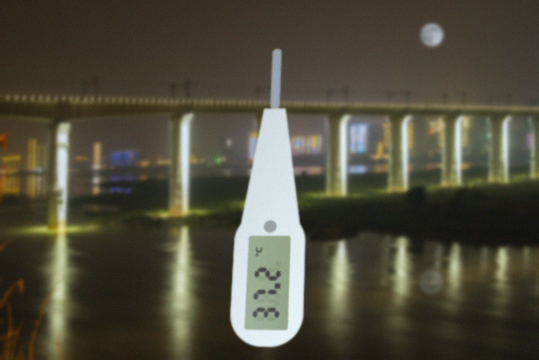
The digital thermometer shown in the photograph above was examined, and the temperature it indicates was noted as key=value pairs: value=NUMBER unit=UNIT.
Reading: value=37.2 unit=°C
